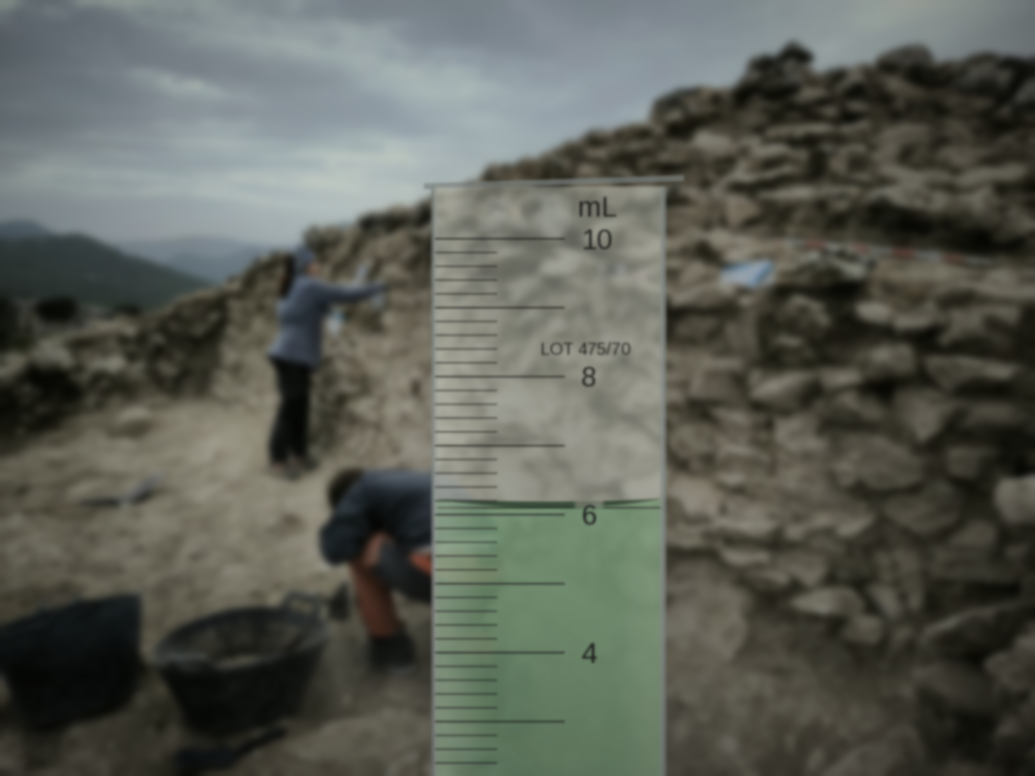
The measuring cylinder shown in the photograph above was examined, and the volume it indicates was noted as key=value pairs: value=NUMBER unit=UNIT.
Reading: value=6.1 unit=mL
